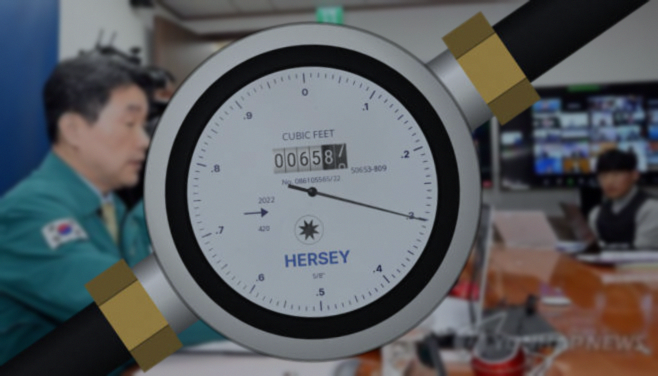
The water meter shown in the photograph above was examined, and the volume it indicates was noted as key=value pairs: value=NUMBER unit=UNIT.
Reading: value=6587.30 unit=ft³
